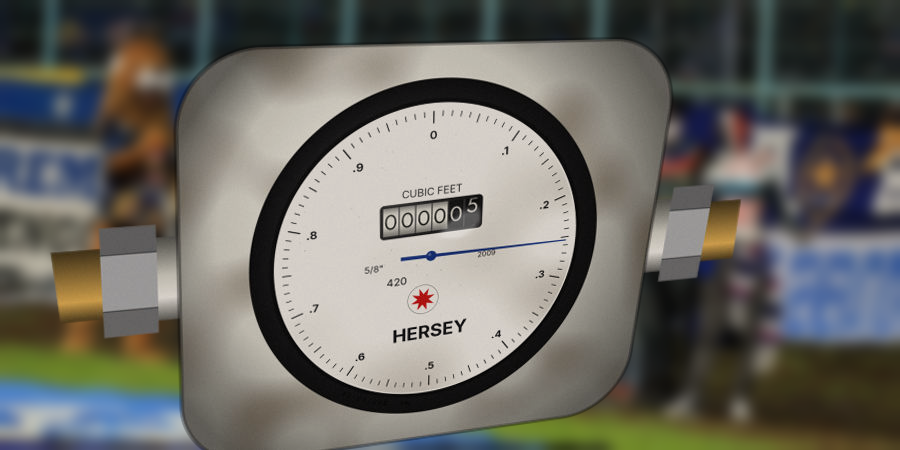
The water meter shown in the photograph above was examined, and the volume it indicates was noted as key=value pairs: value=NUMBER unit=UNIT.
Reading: value=5.25 unit=ft³
